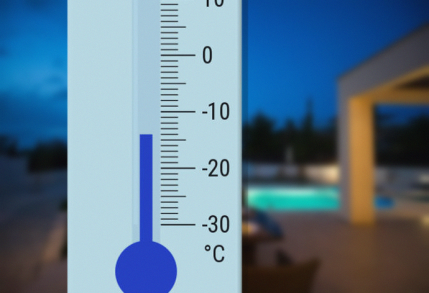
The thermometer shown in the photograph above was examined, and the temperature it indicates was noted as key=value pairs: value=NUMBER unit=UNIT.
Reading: value=-14 unit=°C
